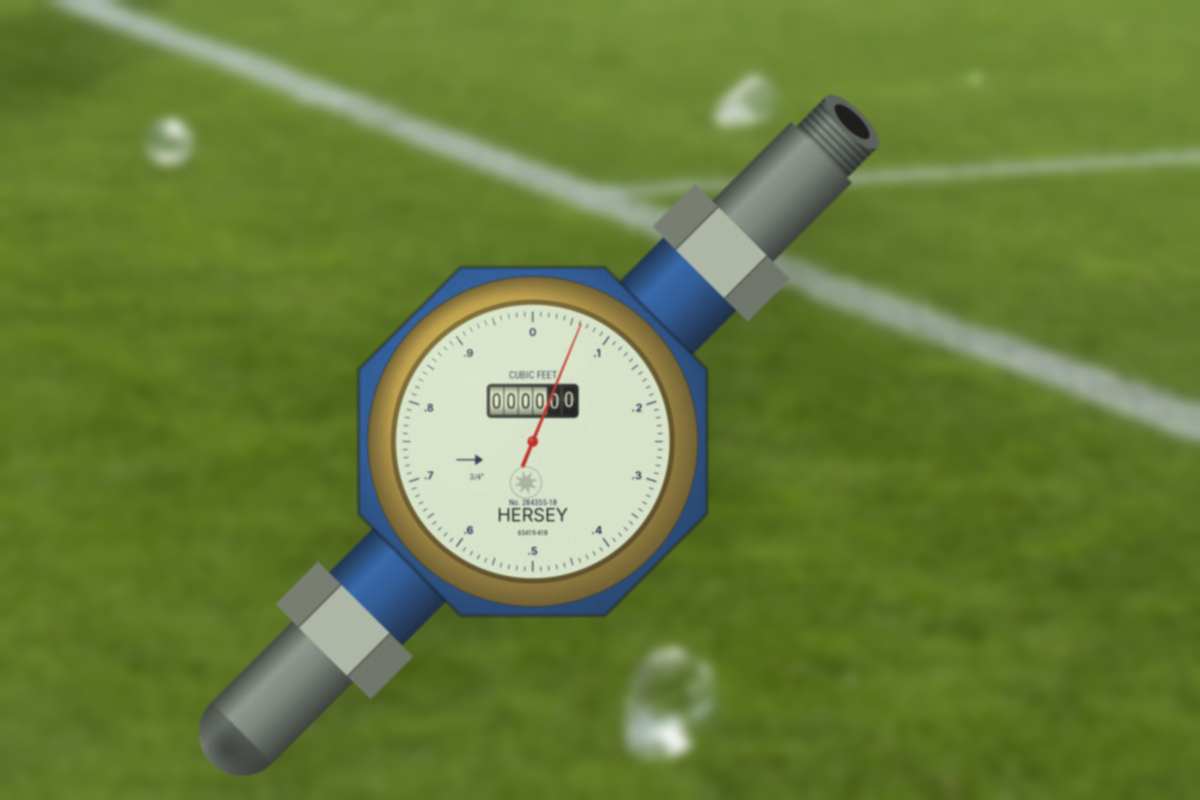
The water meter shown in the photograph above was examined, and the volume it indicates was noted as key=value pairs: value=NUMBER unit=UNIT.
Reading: value=0.06 unit=ft³
